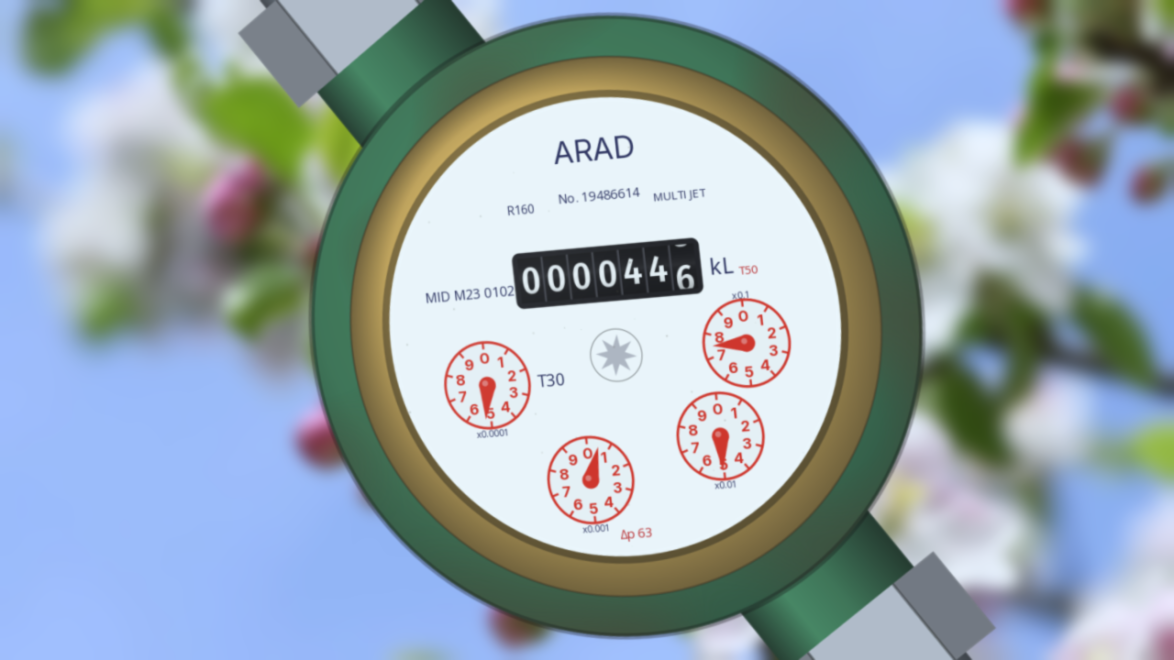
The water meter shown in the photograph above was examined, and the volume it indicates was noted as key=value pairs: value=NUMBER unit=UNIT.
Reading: value=445.7505 unit=kL
